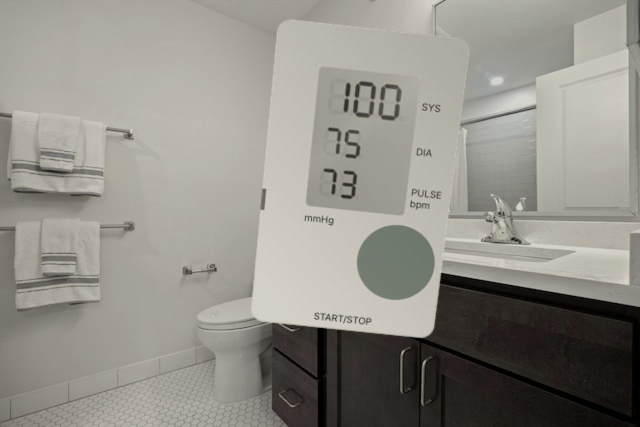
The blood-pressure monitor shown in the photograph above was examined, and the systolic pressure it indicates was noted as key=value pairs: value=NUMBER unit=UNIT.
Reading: value=100 unit=mmHg
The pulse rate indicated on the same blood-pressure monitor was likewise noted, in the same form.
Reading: value=73 unit=bpm
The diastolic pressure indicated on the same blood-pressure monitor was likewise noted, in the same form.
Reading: value=75 unit=mmHg
